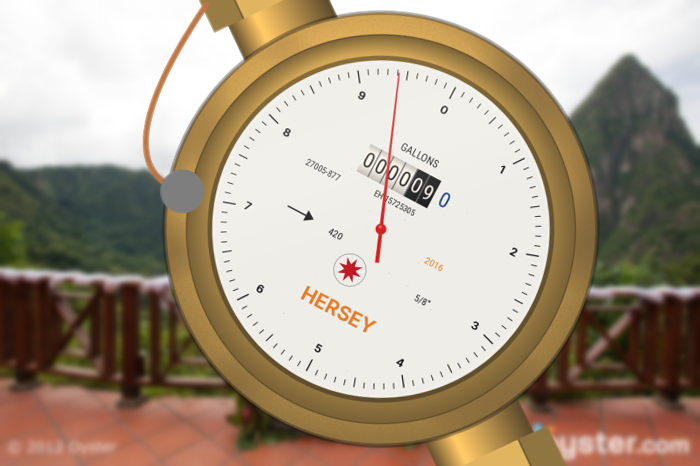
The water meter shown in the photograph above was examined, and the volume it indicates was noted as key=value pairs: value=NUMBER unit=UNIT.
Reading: value=89.4 unit=gal
